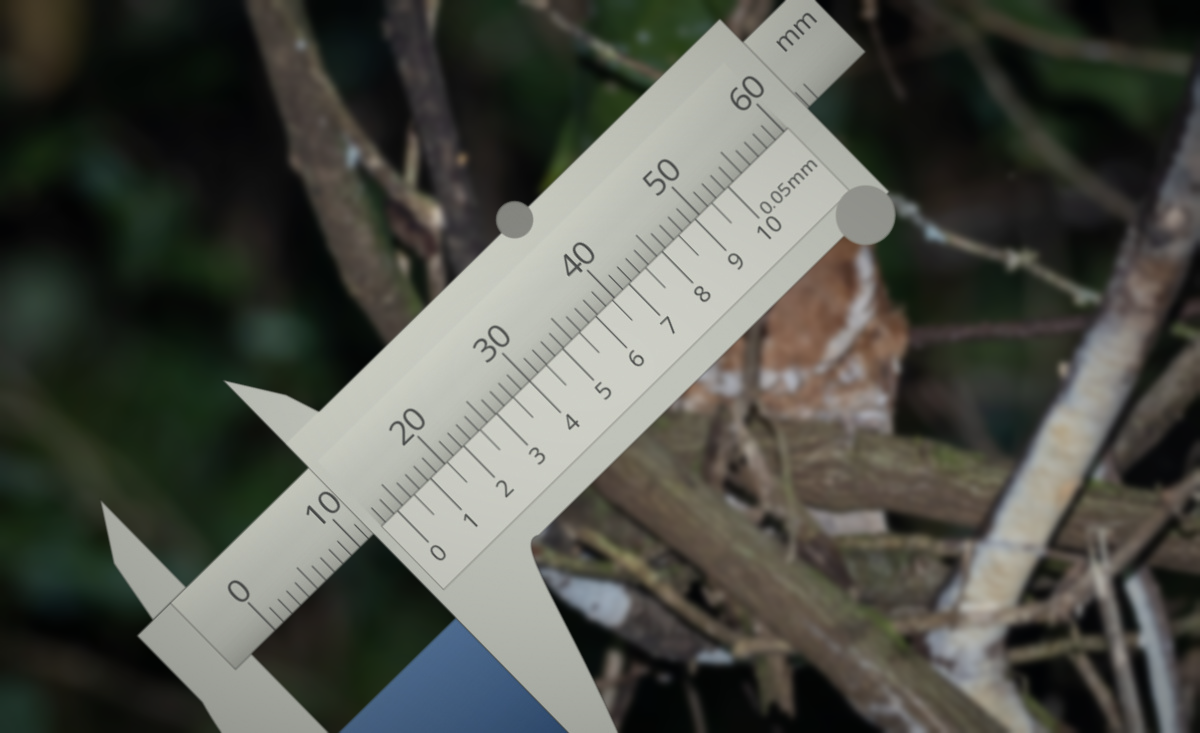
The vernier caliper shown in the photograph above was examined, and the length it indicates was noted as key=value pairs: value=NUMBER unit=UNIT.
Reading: value=14.4 unit=mm
